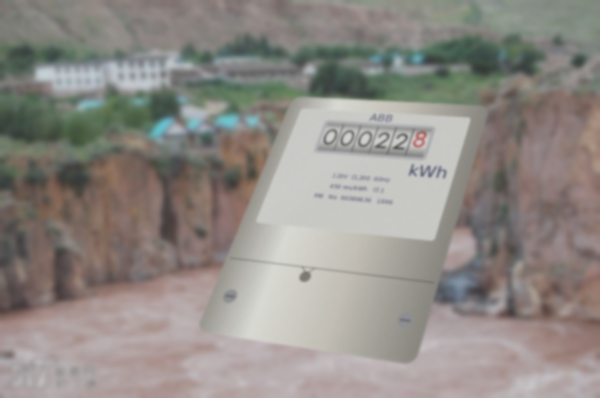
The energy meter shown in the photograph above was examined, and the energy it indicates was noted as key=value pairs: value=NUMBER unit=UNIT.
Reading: value=22.8 unit=kWh
